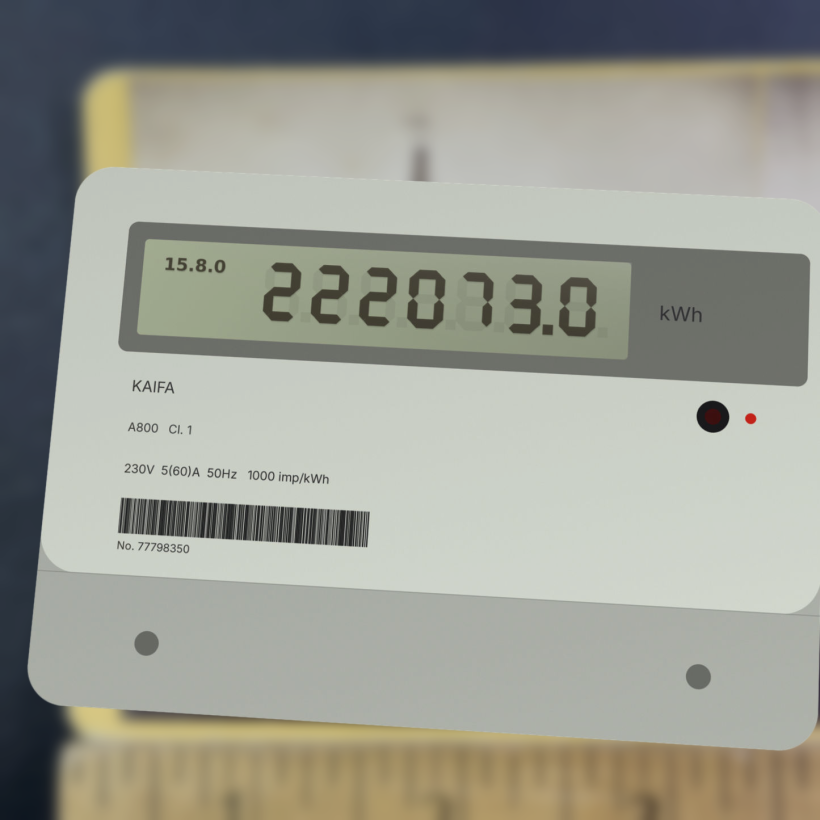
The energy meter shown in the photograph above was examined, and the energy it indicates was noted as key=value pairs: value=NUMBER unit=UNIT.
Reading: value=222073.0 unit=kWh
